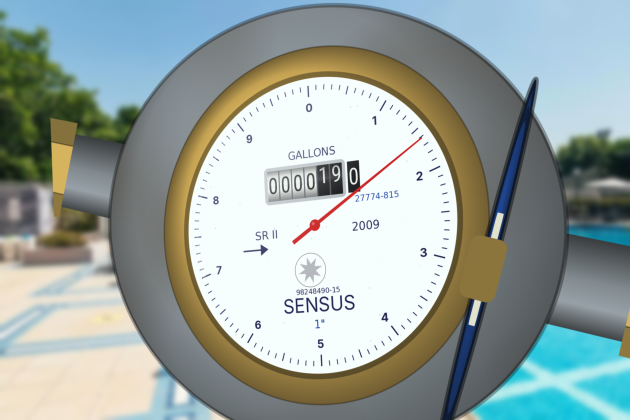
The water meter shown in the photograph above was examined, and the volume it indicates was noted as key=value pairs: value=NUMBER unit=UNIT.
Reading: value=191.6 unit=gal
